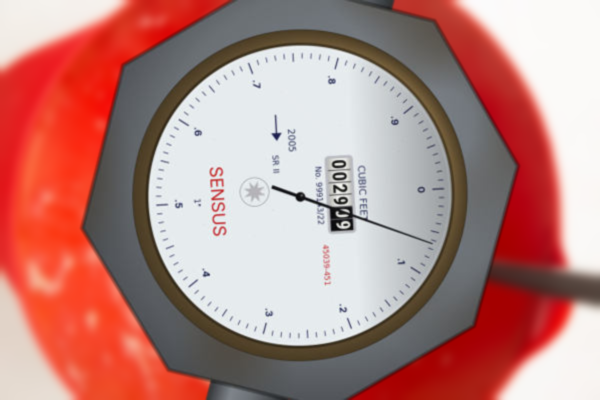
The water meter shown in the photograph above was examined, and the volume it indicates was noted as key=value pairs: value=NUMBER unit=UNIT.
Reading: value=2909.06 unit=ft³
